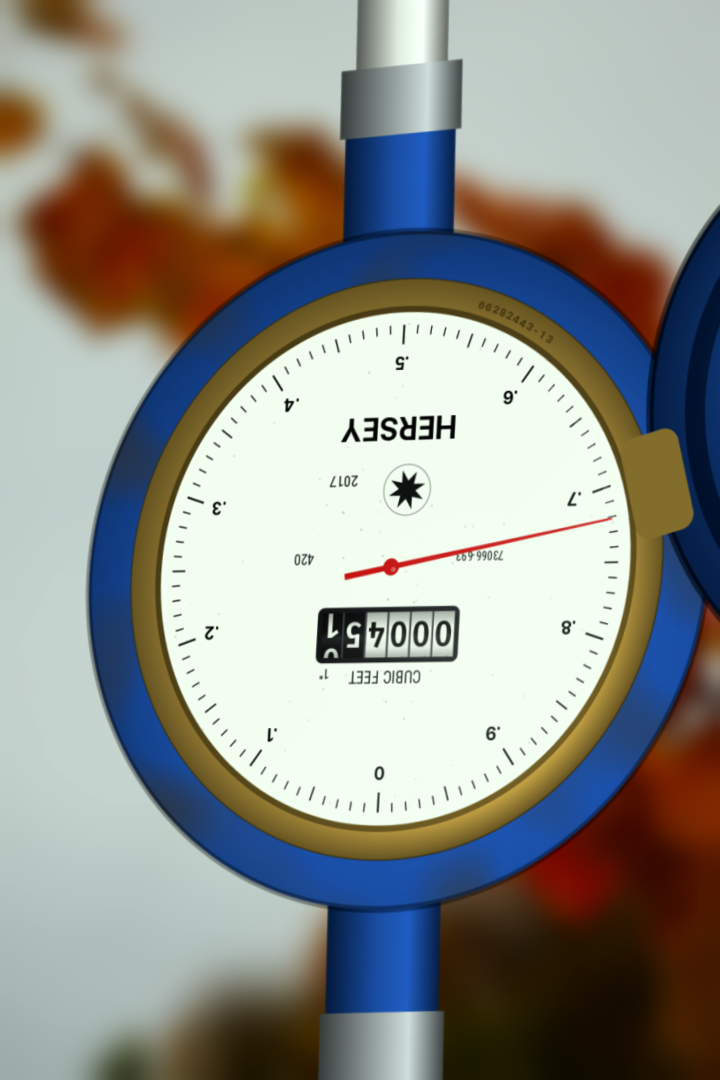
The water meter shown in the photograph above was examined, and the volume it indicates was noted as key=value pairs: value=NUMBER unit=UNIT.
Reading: value=450.72 unit=ft³
